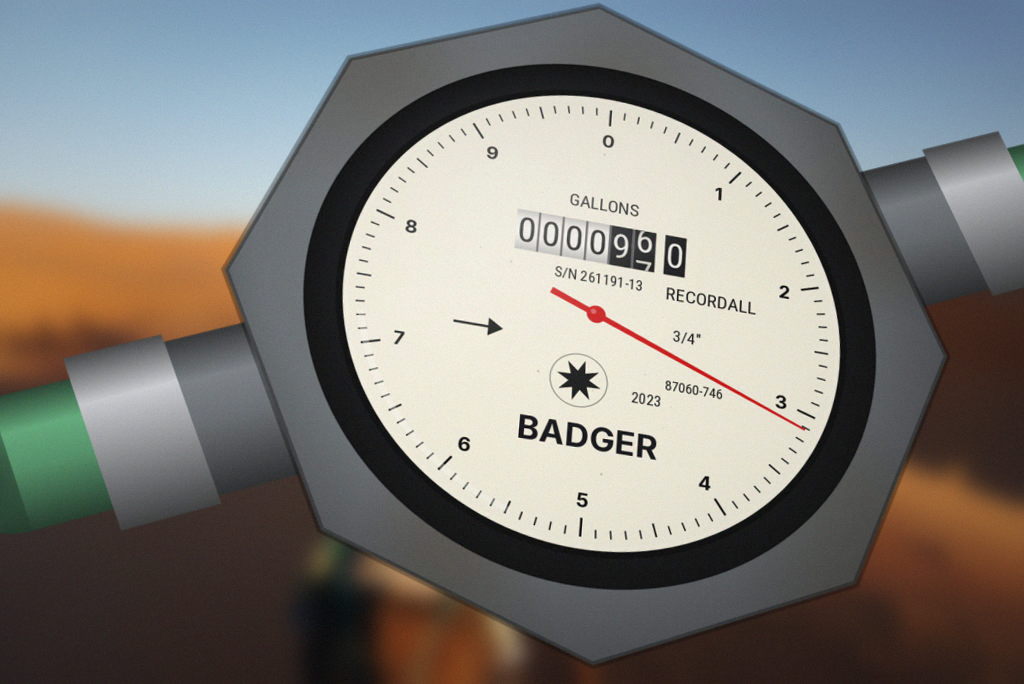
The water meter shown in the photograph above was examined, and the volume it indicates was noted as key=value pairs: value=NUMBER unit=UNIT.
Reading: value=963.1 unit=gal
